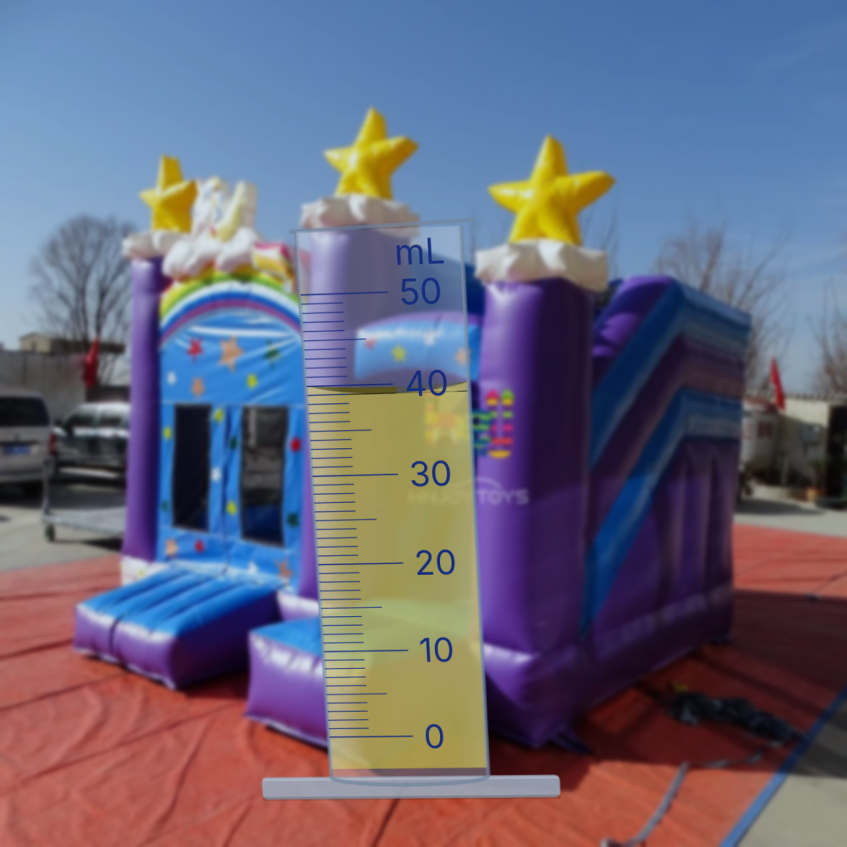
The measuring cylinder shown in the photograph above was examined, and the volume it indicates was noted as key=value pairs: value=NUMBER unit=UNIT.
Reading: value=39 unit=mL
